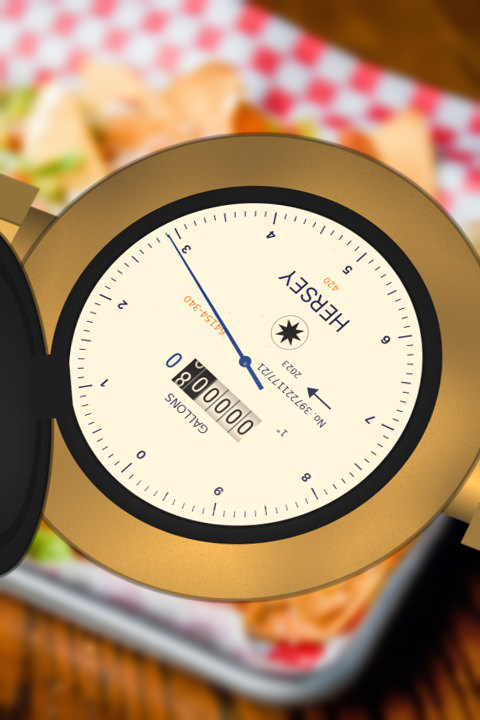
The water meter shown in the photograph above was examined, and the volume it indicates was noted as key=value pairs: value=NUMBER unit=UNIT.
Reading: value=82.9 unit=gal
